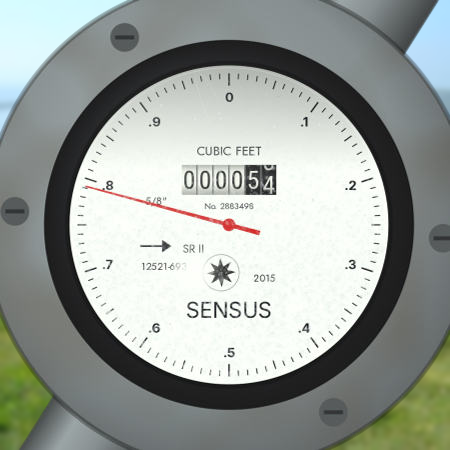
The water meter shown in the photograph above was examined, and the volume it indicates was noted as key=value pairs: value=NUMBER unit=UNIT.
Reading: value=53.79 unit=ft³
